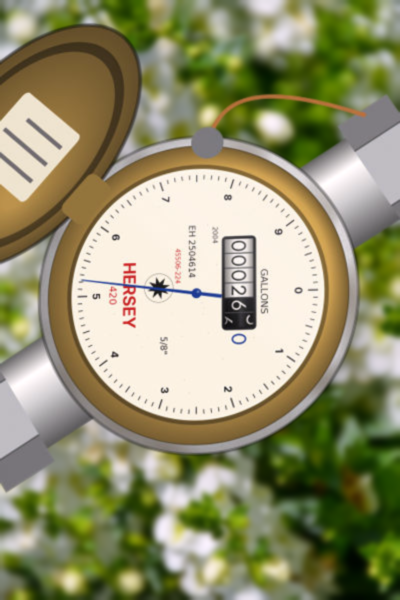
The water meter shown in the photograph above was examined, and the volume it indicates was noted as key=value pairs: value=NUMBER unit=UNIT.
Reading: value=2655.2 unit=gal
